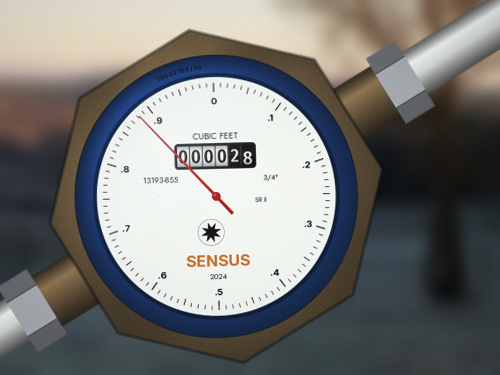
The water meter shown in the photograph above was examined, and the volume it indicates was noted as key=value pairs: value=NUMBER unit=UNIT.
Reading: value=27.88 unit=ft³
